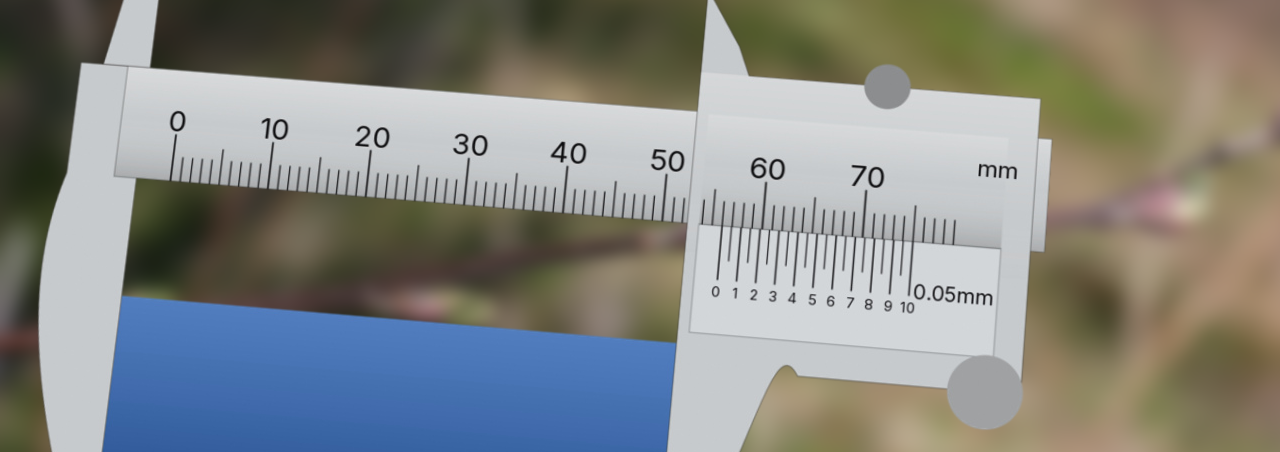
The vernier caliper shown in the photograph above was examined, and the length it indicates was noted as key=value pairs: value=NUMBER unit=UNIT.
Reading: value=56.0 unit=mm
